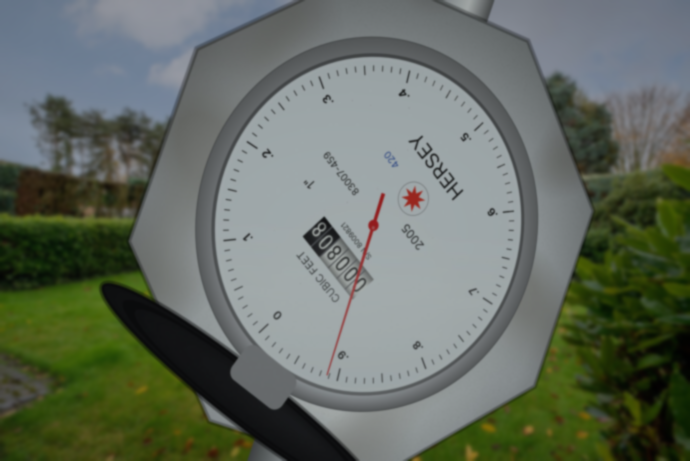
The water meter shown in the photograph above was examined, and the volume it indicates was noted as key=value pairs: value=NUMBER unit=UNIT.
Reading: value=807.91 unit=ft³
